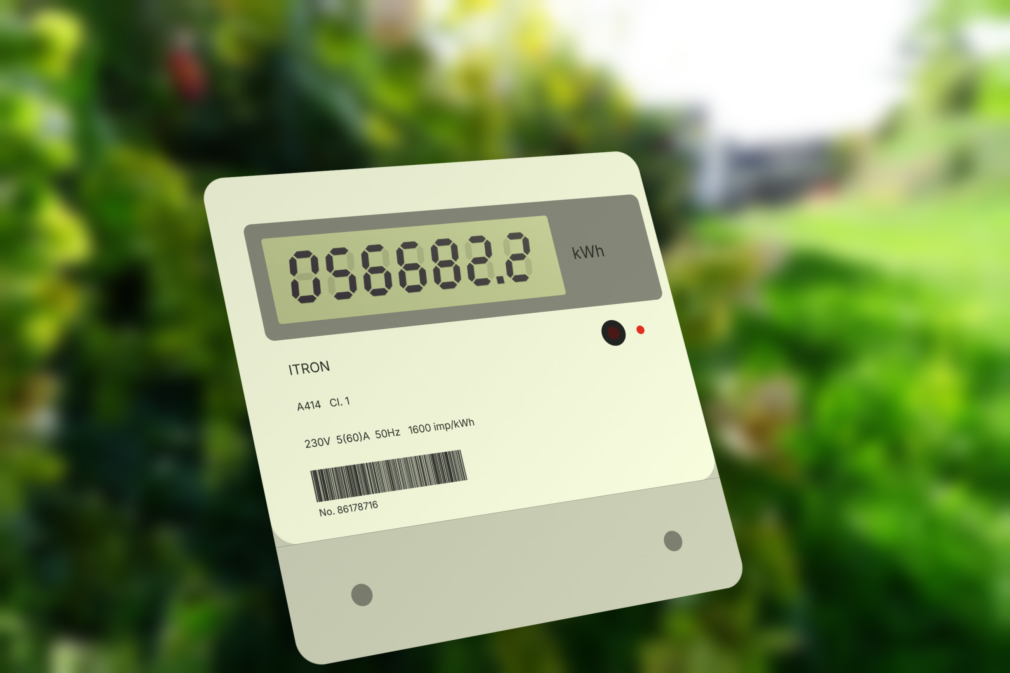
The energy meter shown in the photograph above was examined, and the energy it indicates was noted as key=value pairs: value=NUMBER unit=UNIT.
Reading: value=56682.2 unit=kWh
